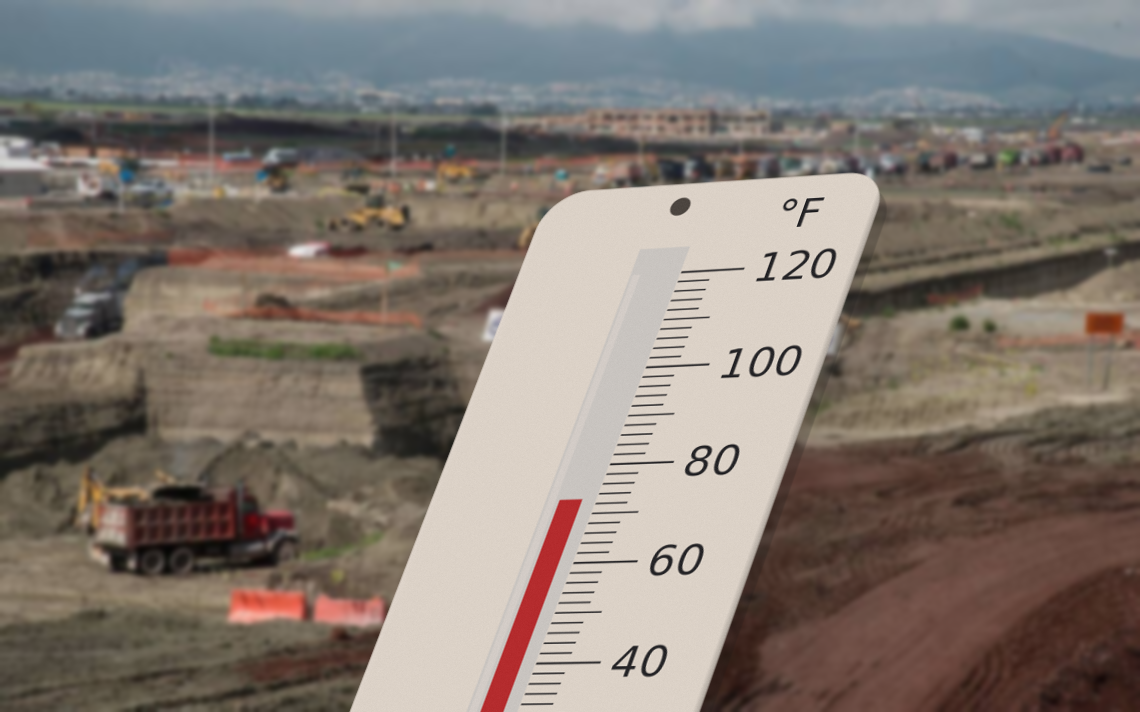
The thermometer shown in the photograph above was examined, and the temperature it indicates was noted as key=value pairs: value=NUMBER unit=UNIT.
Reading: value=73 unit=°F
